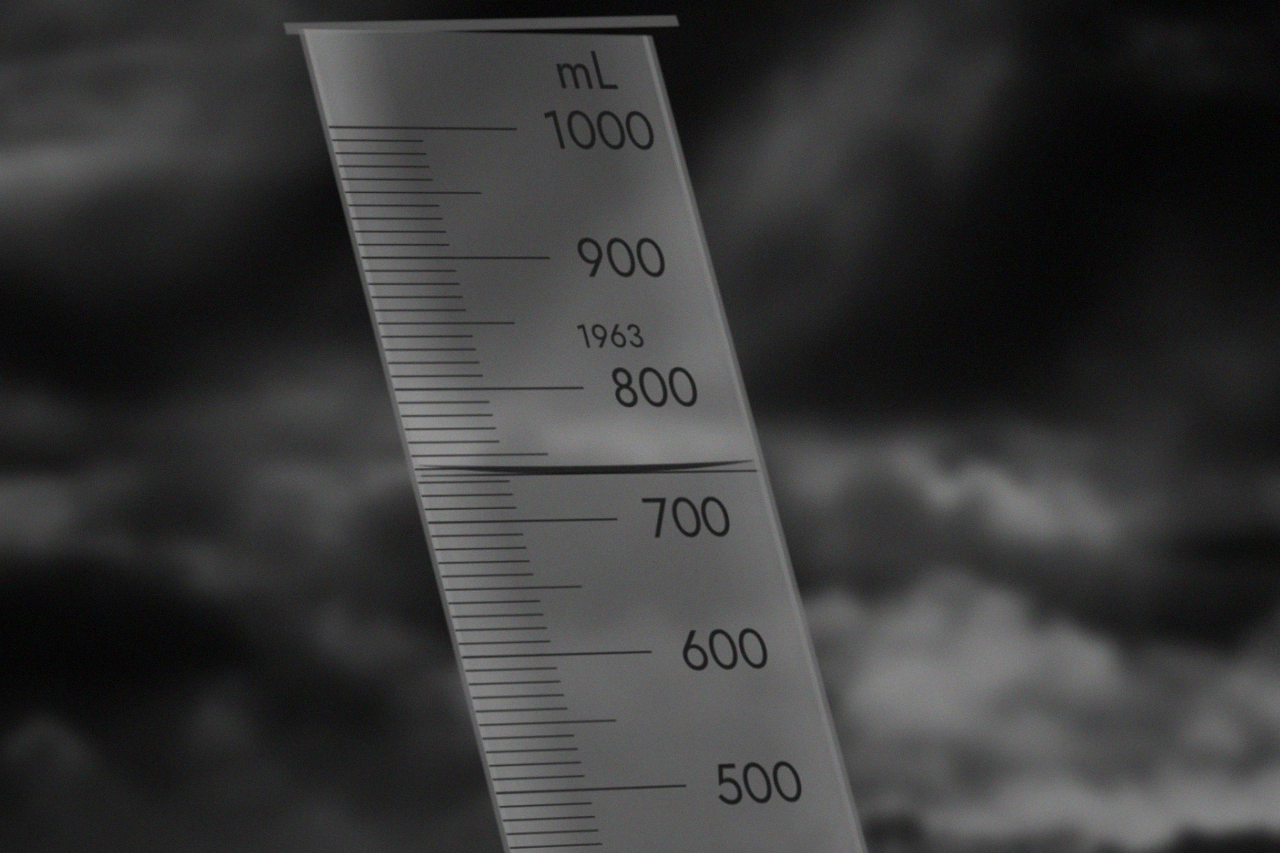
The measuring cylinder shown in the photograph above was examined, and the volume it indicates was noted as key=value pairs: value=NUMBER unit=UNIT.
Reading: value=735 unit=mL
